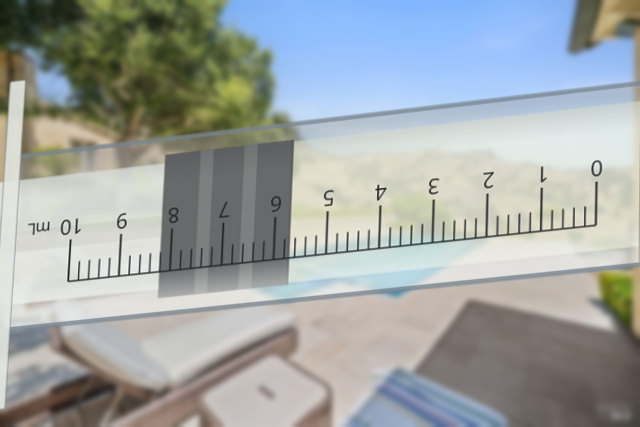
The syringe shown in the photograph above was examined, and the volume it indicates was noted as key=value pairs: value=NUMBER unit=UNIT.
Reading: value=5.7 unit=mL
